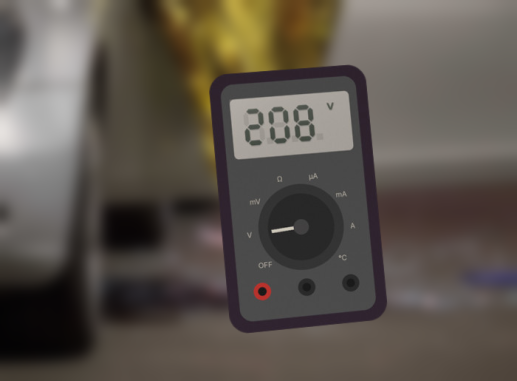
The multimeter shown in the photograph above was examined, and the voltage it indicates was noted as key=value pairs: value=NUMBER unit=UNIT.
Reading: value=208 unit=V
